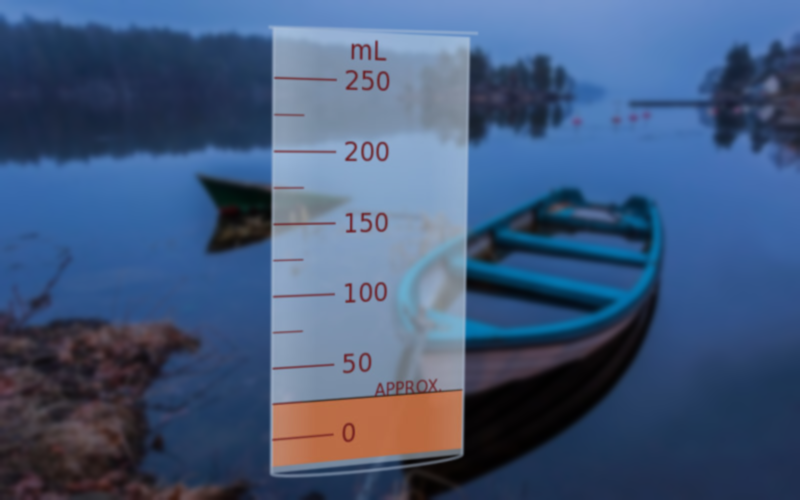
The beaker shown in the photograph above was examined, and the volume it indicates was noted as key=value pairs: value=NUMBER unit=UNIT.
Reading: value=25 unit=mL
